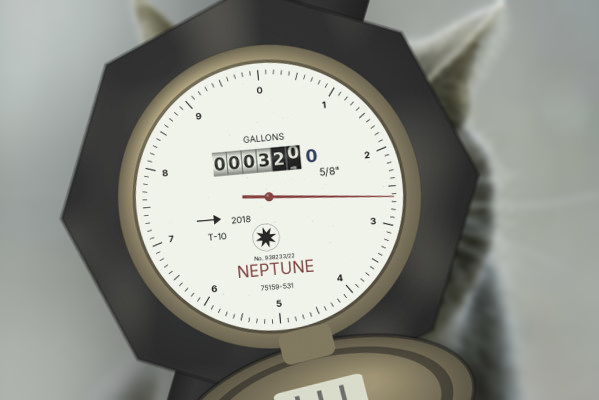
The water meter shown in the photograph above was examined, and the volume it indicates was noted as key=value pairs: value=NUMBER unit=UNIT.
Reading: value=3202.6 unit=gal
